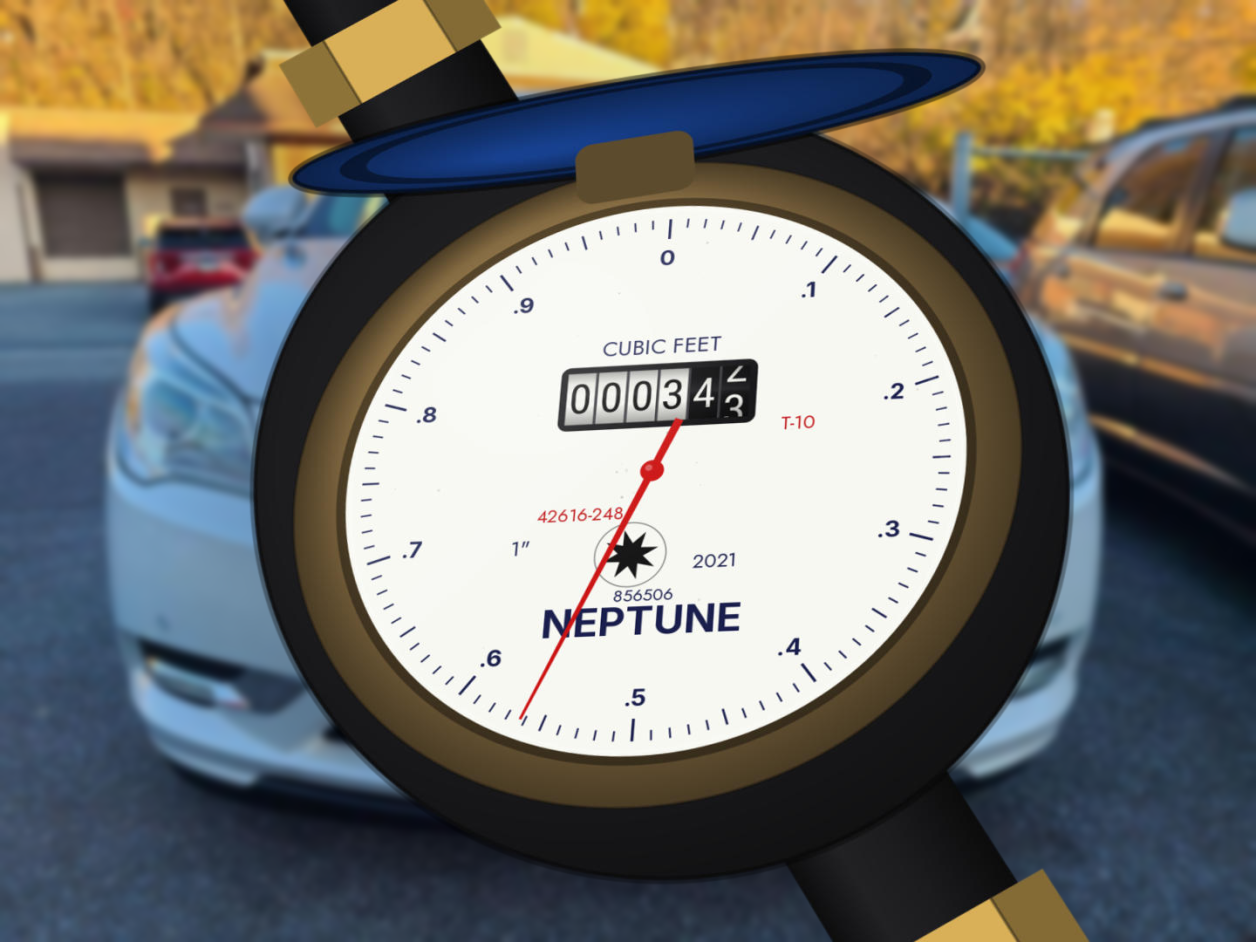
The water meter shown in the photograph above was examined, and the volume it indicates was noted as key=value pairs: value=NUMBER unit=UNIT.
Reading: value=342.56 unit=ft³
